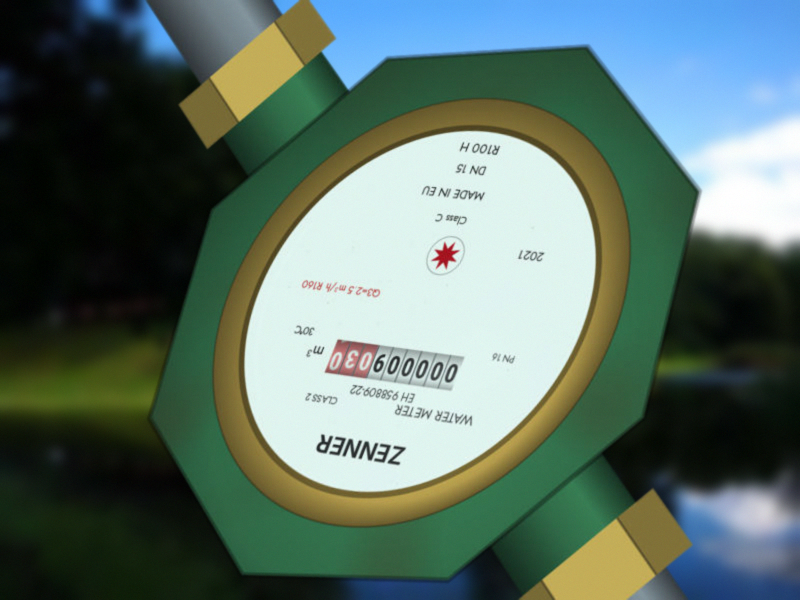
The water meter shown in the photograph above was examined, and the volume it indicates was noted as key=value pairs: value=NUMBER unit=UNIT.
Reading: value=9.030 unit=m³
